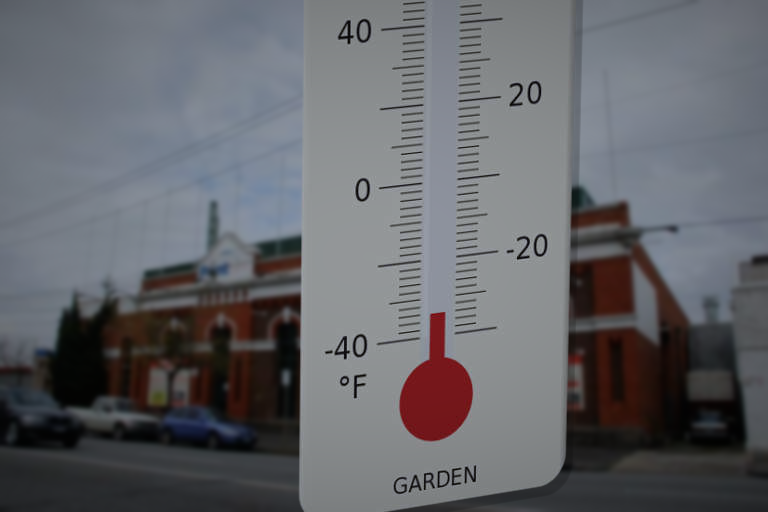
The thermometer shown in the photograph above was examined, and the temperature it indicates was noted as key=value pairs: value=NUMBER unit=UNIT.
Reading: value=-34 unit=°F
